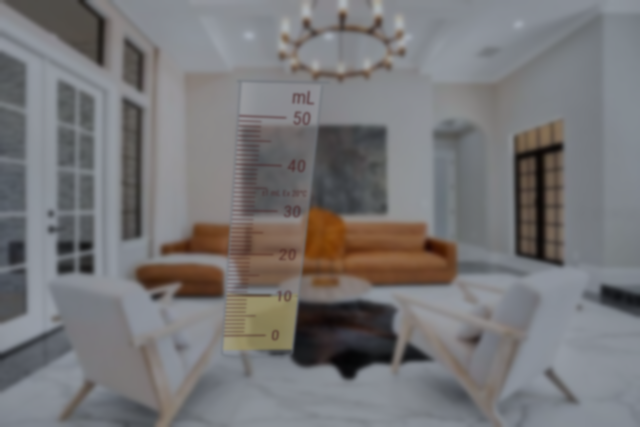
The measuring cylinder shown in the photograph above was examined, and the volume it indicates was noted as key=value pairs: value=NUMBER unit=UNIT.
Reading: value=10 unit=mL
